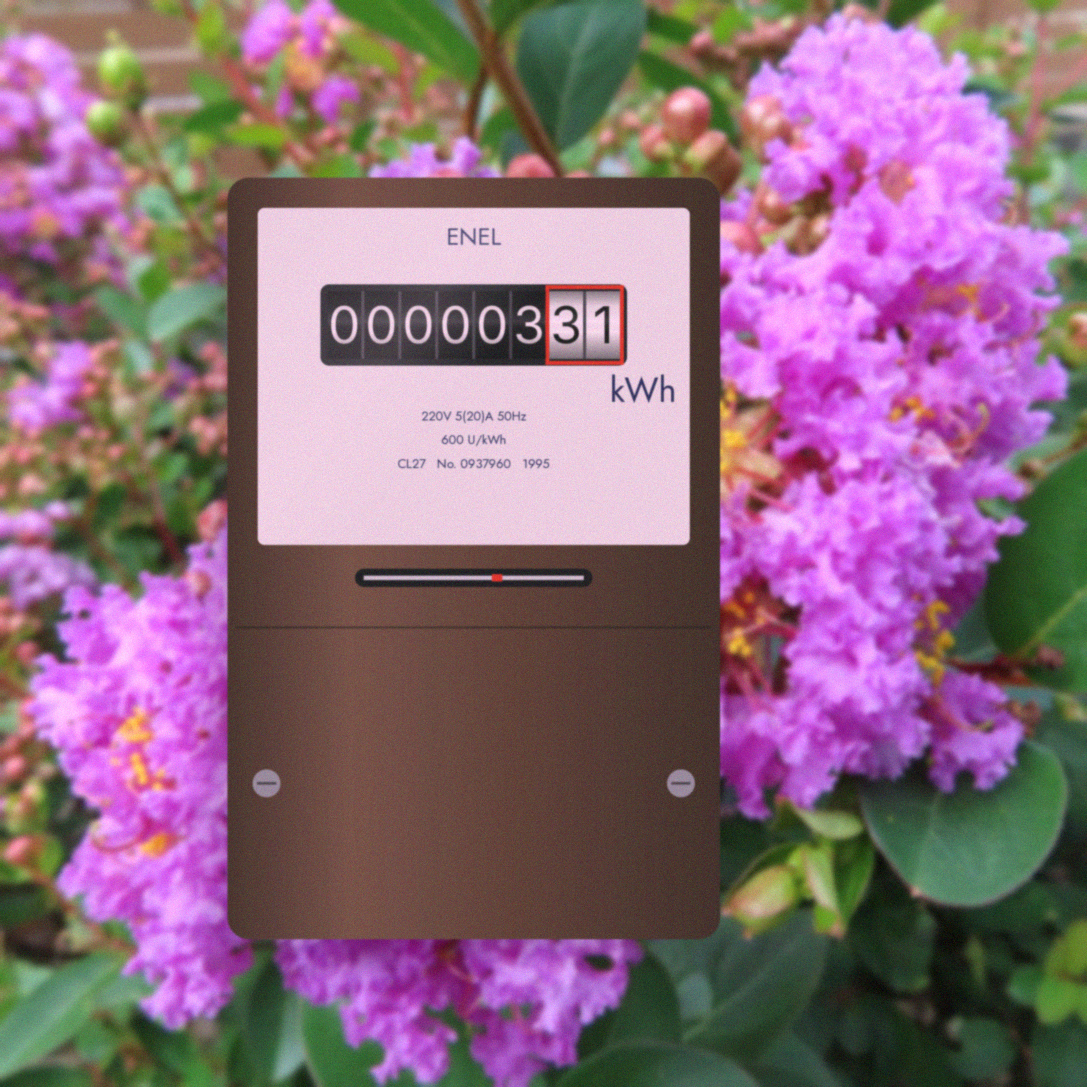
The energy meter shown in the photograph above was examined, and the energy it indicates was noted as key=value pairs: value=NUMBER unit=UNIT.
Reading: value=3.31 unit=kWh
